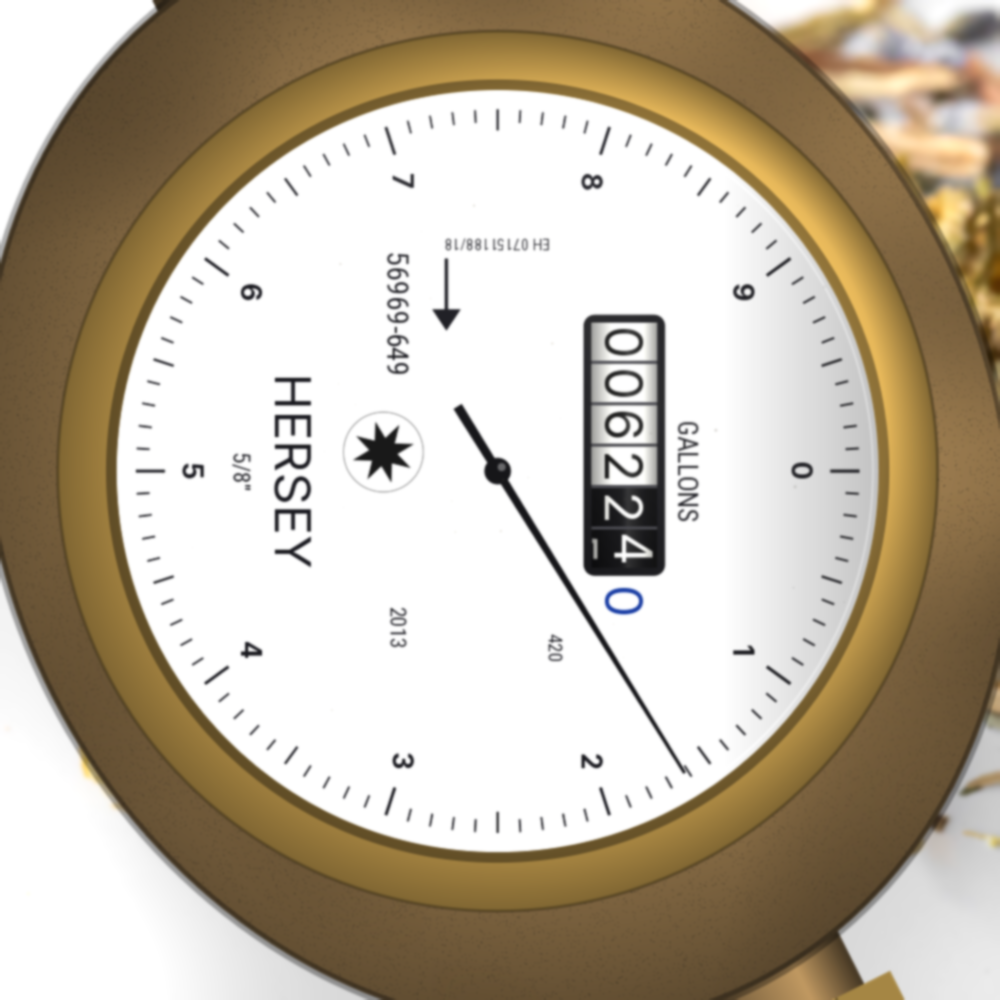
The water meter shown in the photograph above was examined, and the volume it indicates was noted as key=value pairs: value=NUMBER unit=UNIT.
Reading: value=62241.6 unit=gal
